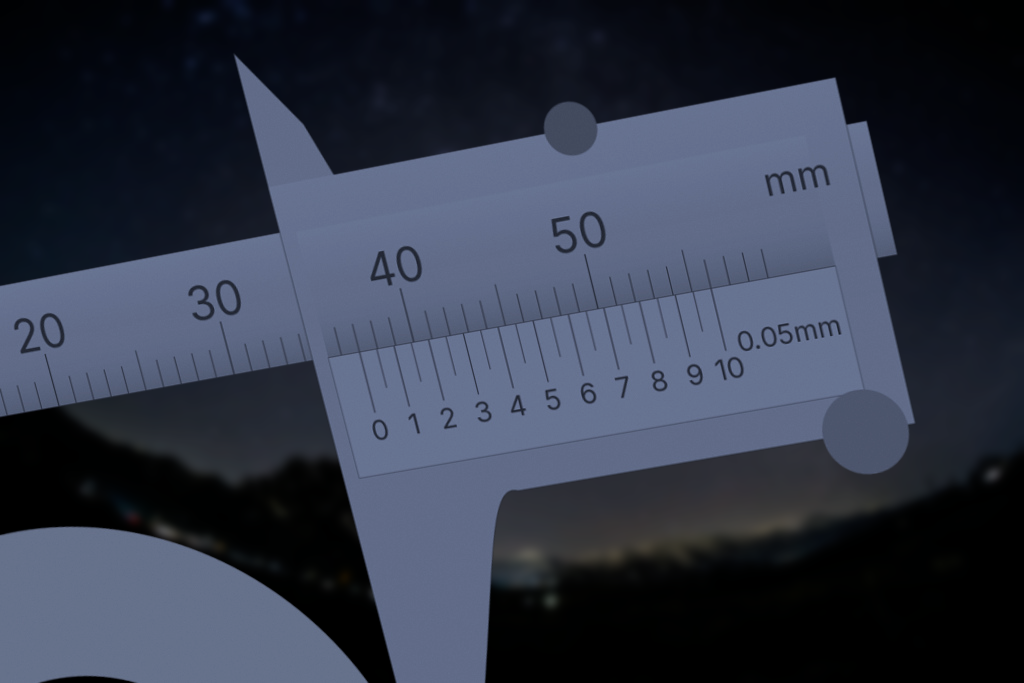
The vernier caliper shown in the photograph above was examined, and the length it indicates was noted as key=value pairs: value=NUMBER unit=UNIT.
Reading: value=37.0 unit=mm
